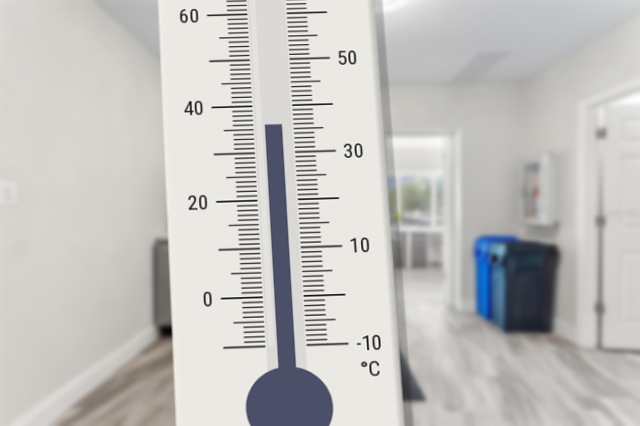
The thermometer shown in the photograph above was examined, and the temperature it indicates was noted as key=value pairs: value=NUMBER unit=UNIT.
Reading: value=36 unit=°C
